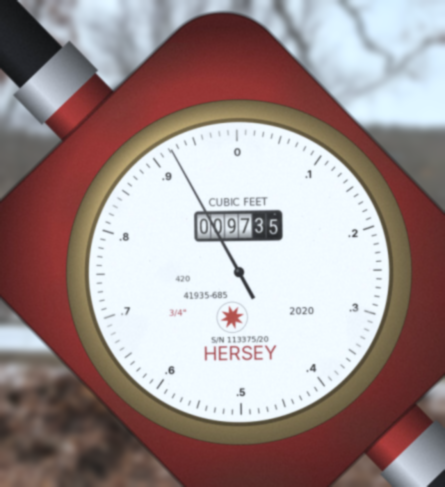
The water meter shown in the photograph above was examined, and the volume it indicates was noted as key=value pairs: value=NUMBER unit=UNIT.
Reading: value=9734.92 unit=ft³
